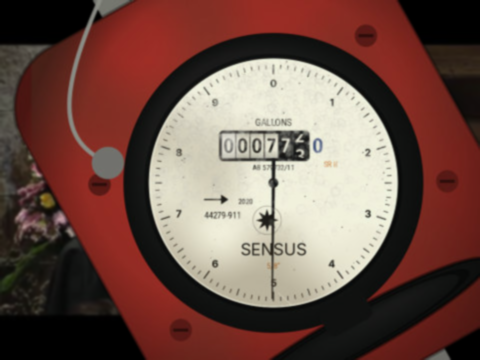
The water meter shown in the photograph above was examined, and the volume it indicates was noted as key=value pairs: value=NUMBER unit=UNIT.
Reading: value=7725.0 unit=gal
